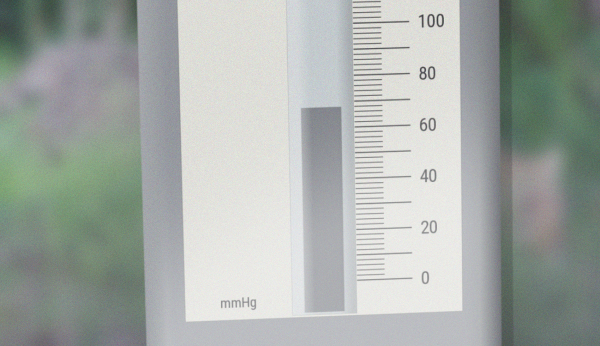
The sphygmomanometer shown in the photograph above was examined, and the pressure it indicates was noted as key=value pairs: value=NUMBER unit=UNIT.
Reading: value=68 unit=mmHg
